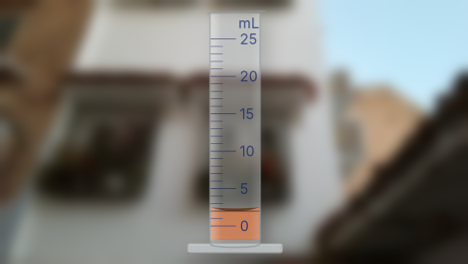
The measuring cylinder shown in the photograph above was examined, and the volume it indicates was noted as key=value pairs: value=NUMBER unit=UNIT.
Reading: value=2 unit=mL
